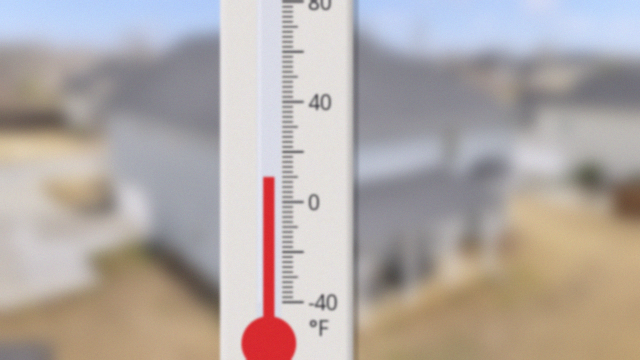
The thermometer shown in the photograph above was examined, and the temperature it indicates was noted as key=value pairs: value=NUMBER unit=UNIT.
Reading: value=10 unit=°F
